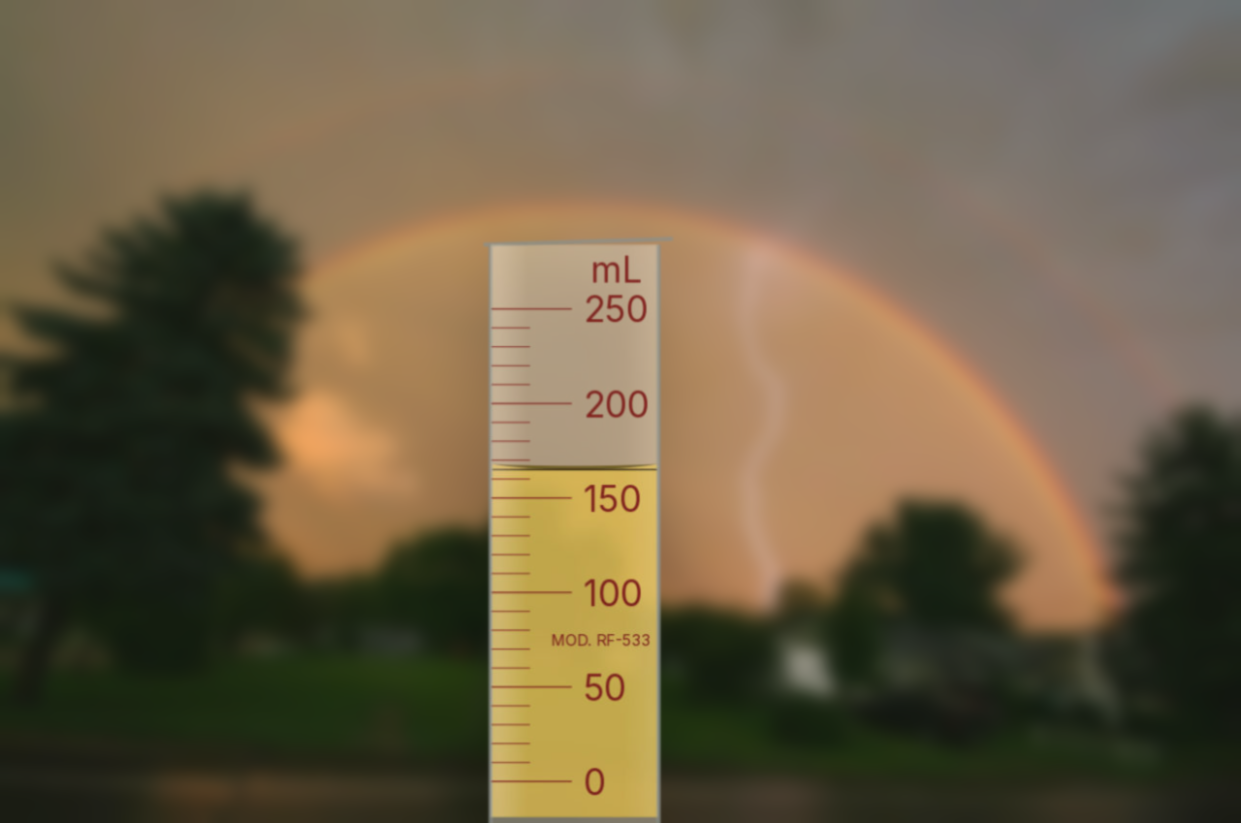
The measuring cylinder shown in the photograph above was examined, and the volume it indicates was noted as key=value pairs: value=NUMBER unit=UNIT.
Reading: value=165 unit=mL
